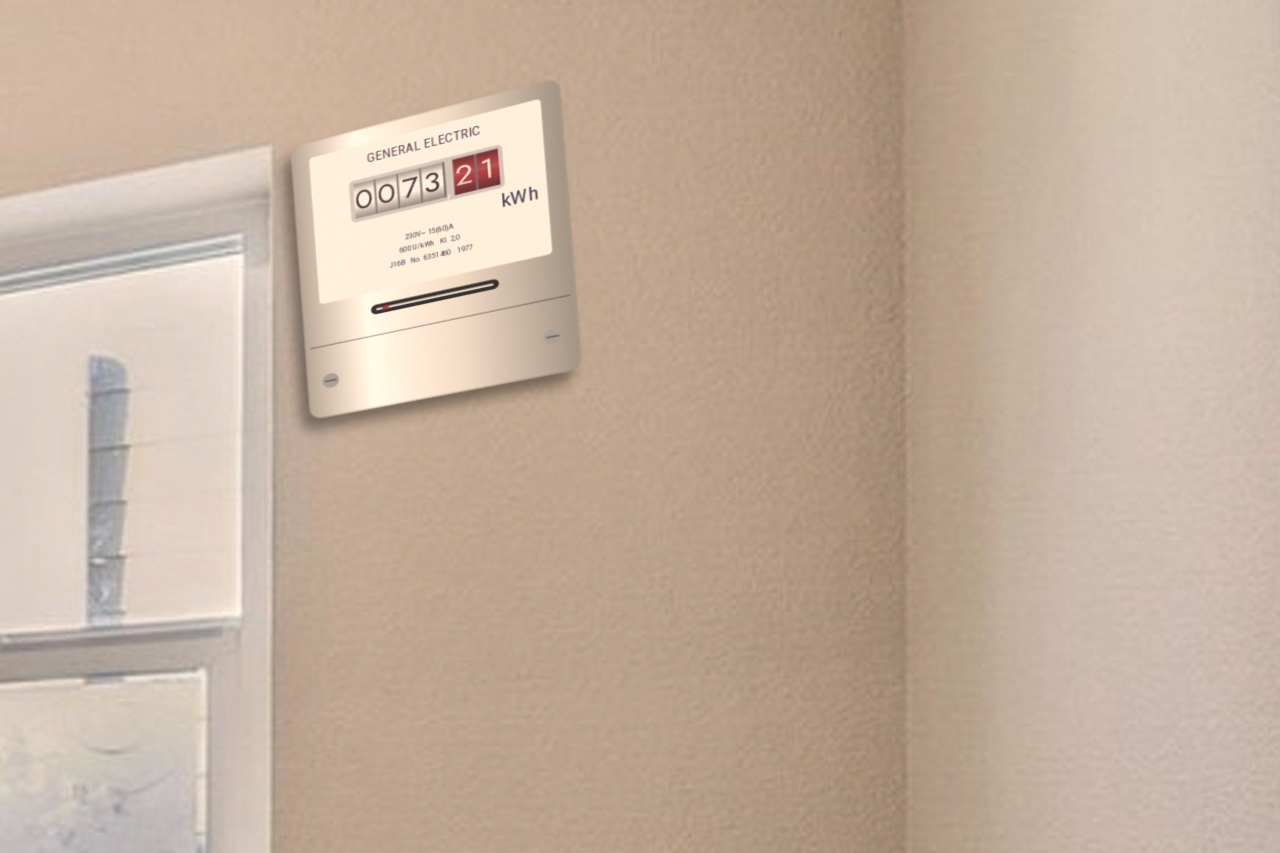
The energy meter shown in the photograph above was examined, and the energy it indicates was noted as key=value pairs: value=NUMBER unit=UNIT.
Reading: value=73.21 unit=kWh
